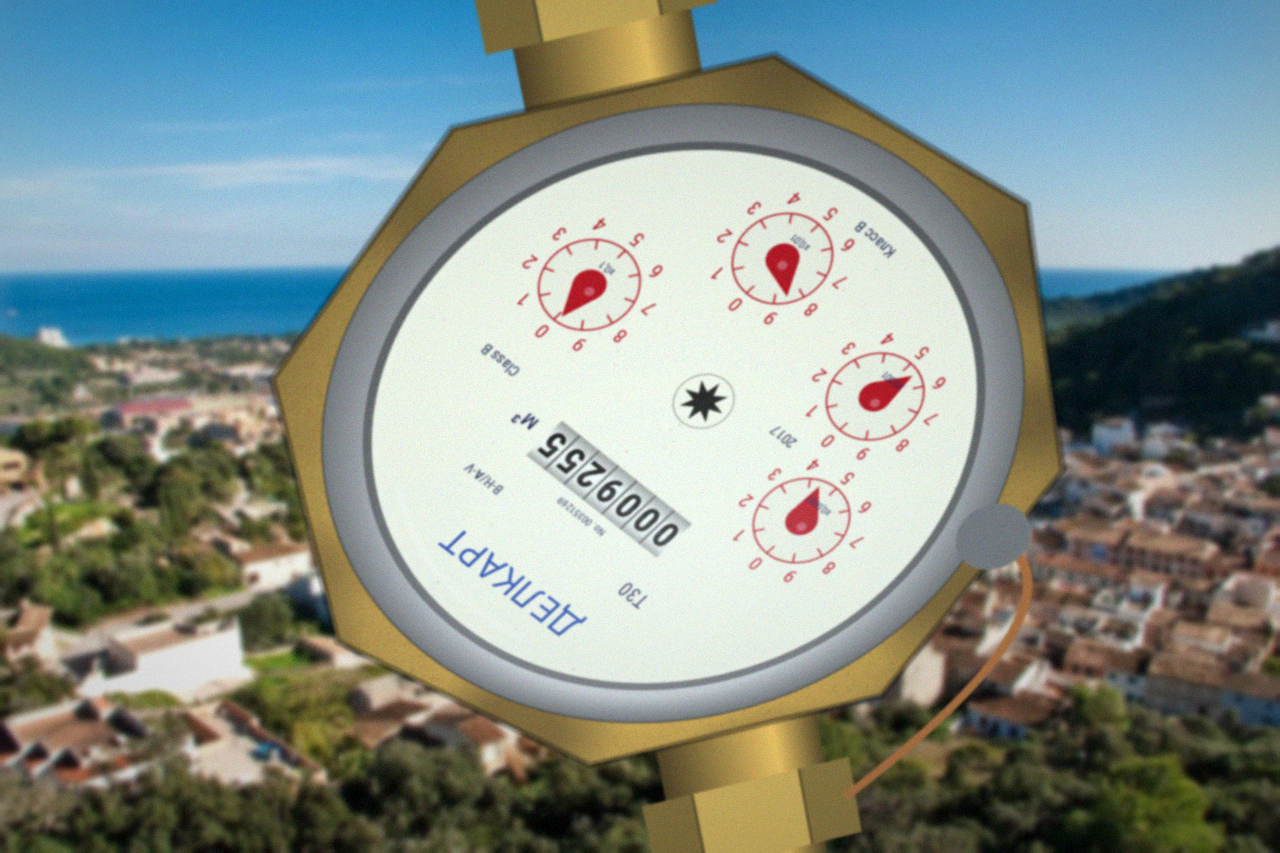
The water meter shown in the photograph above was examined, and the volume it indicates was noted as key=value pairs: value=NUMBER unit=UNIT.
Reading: value=9254.9854 unit=m³
